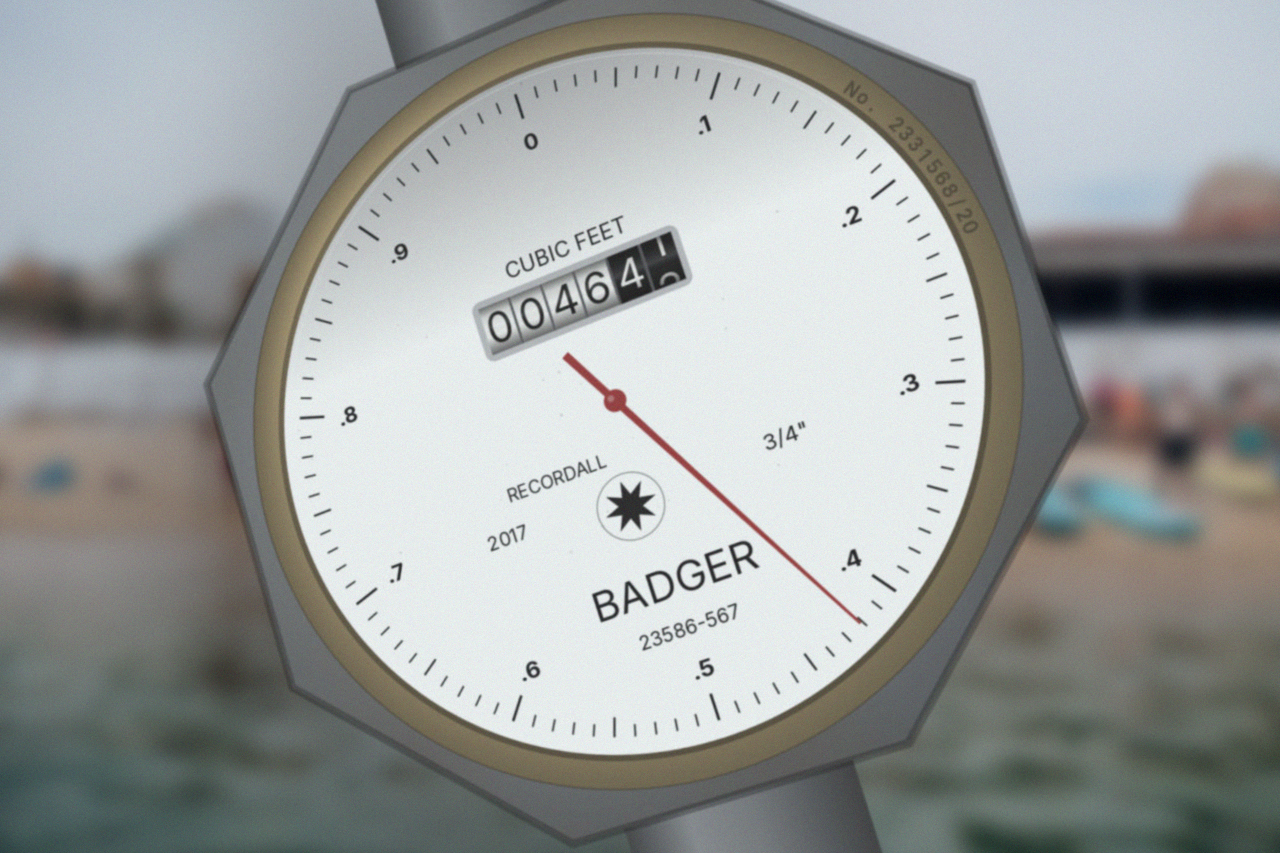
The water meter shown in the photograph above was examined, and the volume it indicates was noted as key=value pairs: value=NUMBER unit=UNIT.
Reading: value=4641.42 unit=ft³
